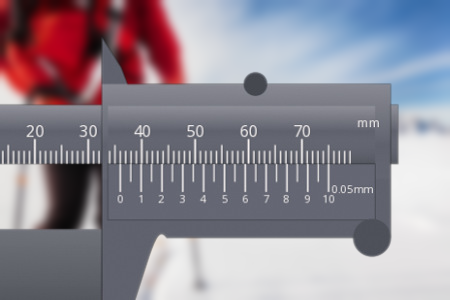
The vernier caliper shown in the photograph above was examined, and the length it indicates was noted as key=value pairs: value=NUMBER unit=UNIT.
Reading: value=36.0 unit=mm
